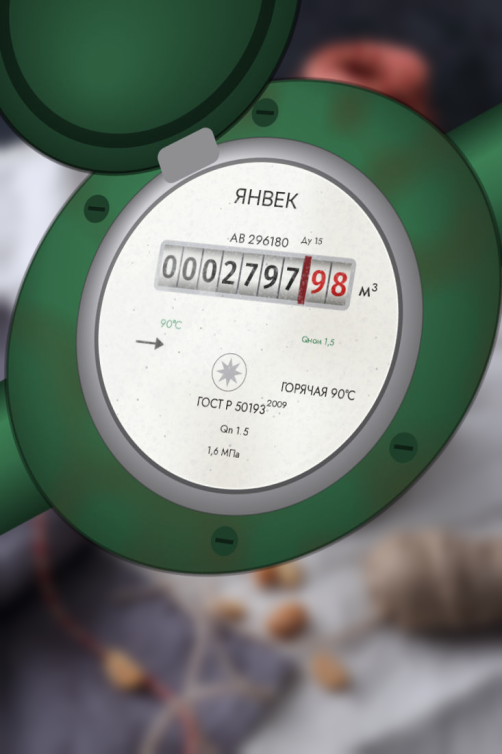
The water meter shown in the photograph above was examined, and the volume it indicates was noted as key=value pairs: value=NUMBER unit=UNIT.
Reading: value=2797.98 unit=m³
